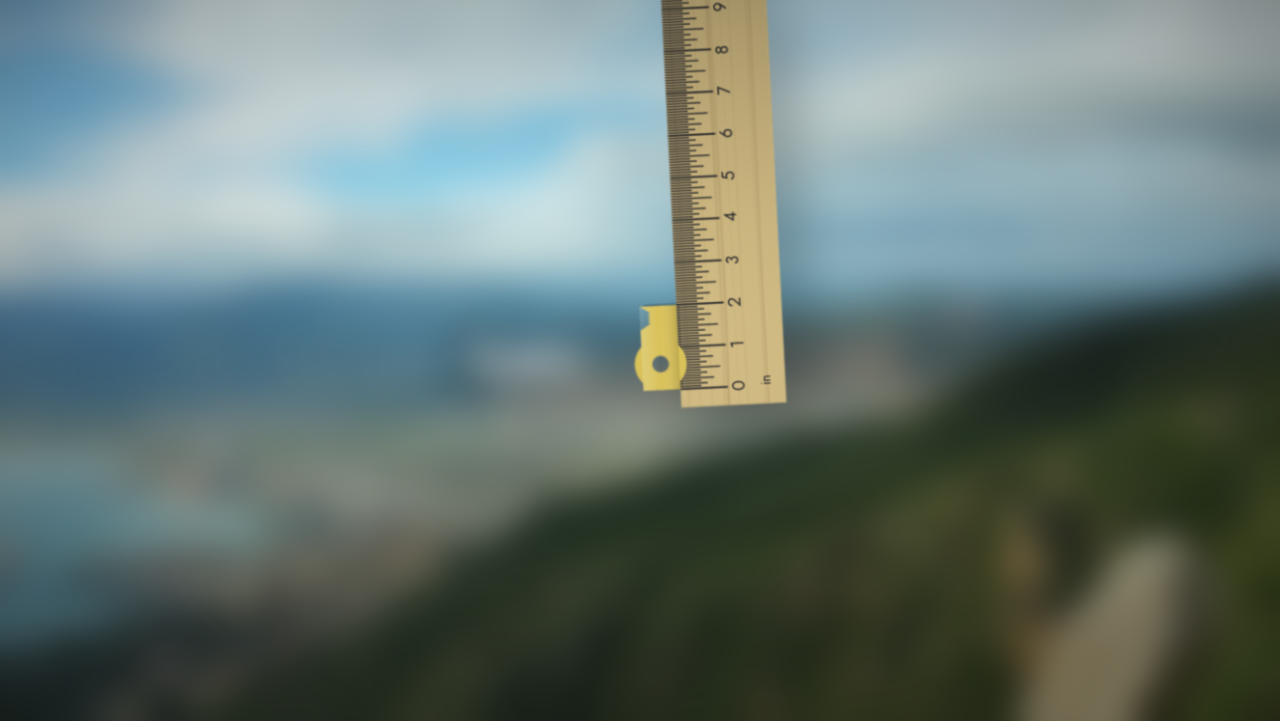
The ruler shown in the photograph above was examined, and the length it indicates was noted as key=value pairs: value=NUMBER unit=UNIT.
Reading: value=2 unit=in
